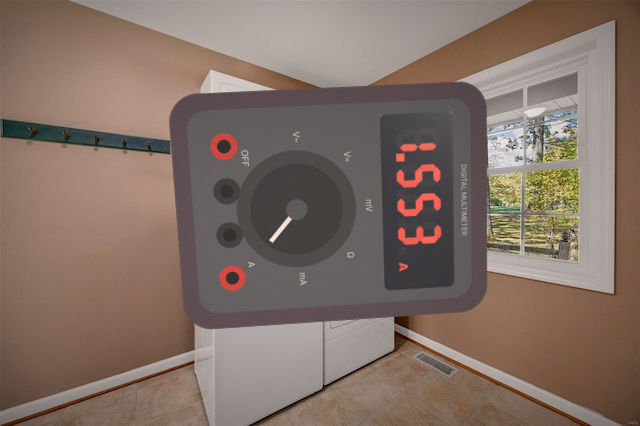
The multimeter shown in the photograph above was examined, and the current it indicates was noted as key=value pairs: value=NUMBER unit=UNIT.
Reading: value=1.553 unit=A
